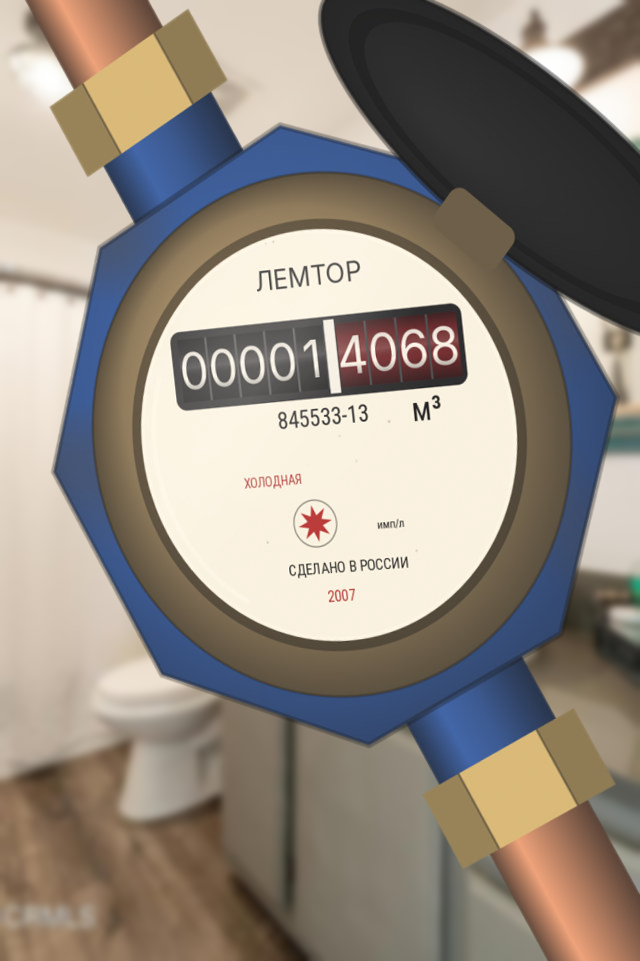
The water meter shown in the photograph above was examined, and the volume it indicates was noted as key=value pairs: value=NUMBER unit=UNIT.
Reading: value=1.4068 unit=m³
